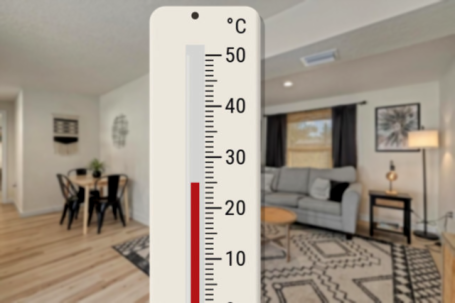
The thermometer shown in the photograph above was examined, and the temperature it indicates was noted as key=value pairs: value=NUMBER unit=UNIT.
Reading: value=25 unit=°C
